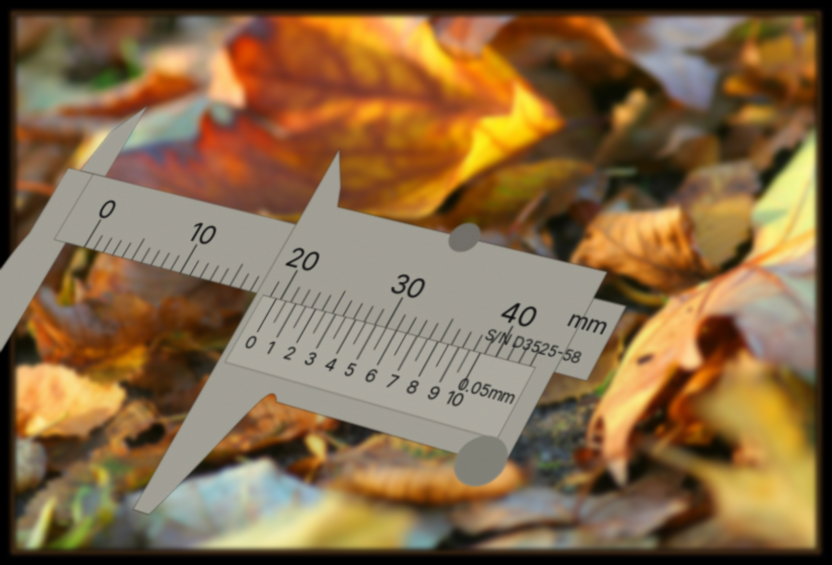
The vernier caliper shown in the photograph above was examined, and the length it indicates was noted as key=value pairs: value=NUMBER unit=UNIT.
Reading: value=19.6 unit=mm
